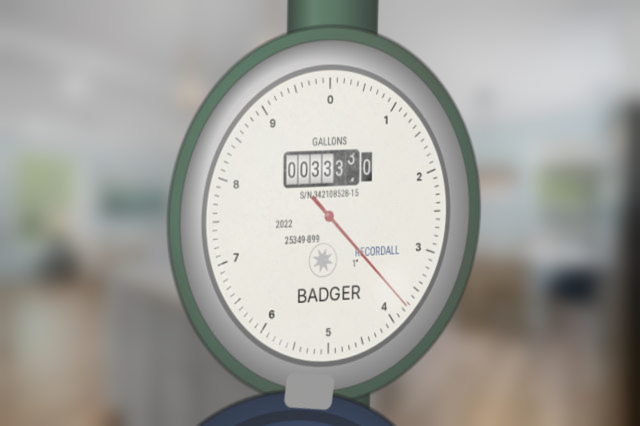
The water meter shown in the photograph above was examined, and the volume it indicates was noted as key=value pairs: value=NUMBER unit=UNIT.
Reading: value=33333.7 unit=gal
